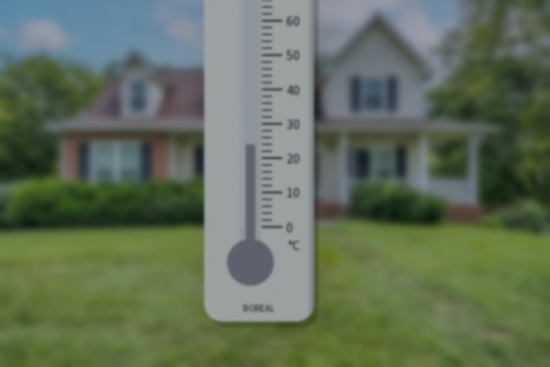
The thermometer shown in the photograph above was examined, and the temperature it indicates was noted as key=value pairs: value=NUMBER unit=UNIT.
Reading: value=24 unit=°C
